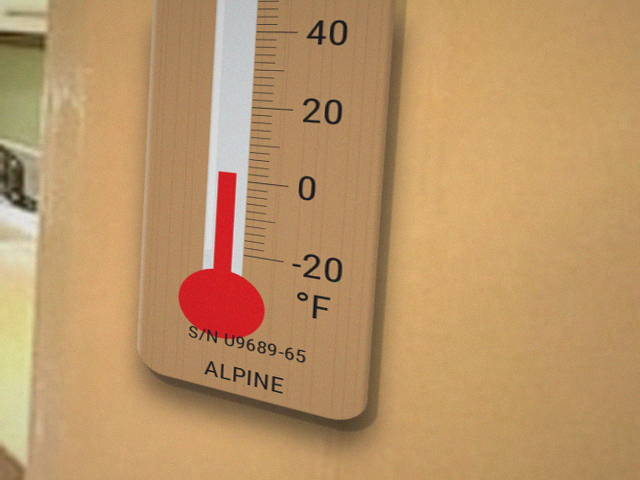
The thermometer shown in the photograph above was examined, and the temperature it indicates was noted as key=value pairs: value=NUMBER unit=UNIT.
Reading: value=2 unit=°F
